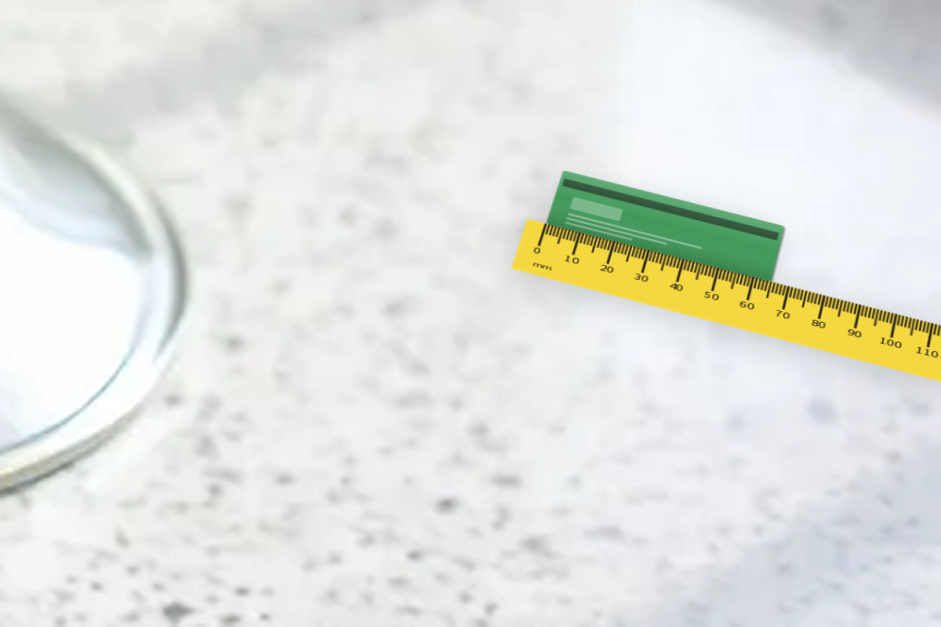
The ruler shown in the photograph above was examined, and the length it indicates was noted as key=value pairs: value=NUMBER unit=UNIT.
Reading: value=65 unit=mm
